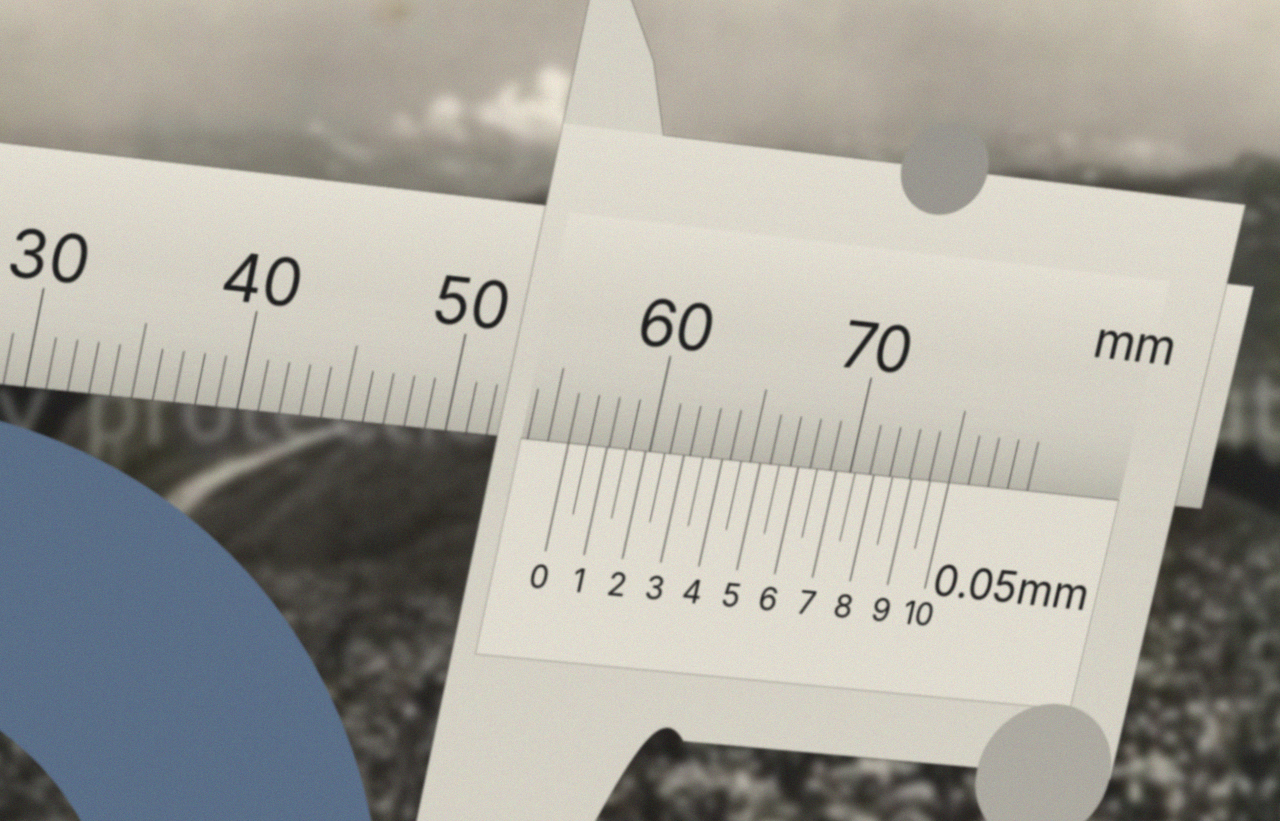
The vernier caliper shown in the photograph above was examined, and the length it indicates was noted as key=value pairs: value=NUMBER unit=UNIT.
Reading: value=56.0 unit=mm
